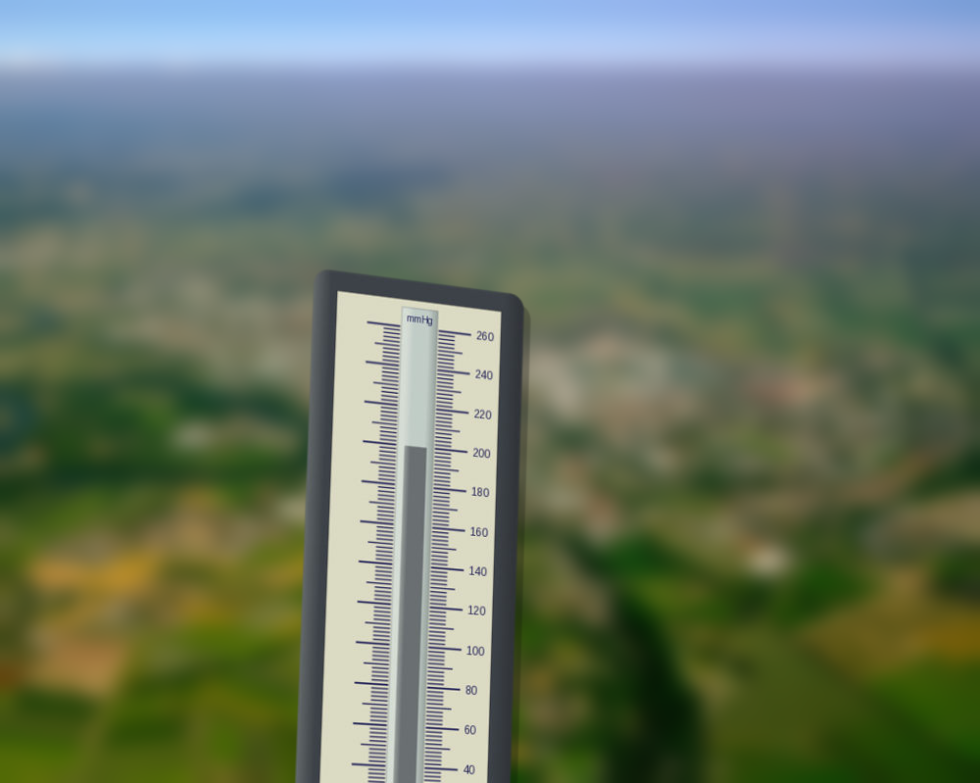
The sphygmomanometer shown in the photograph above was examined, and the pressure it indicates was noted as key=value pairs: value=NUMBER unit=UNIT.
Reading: value=200 unit=mmHg
